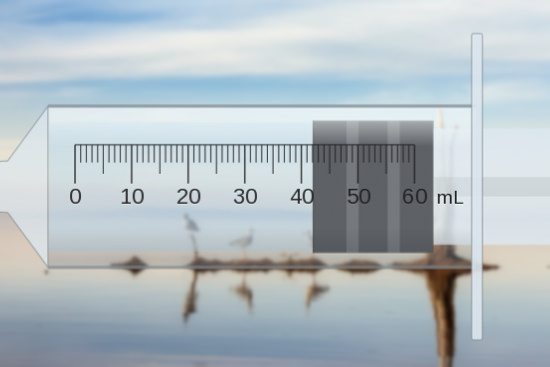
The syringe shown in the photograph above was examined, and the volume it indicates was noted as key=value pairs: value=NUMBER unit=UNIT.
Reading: value=42 unit=mL
